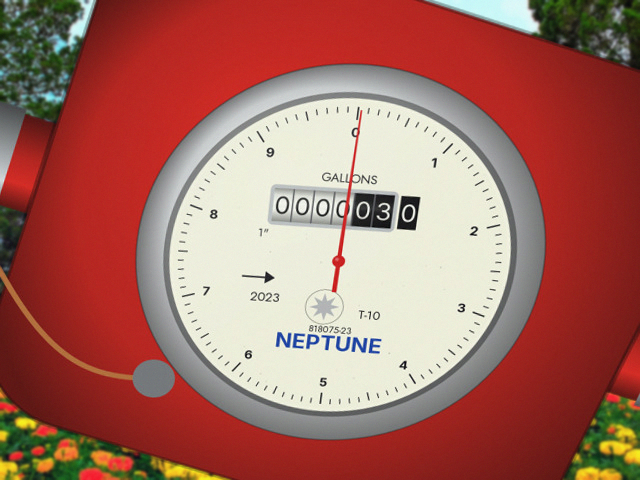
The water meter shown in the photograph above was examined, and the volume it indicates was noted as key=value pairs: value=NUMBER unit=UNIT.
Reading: value=30.0 unit=gal
